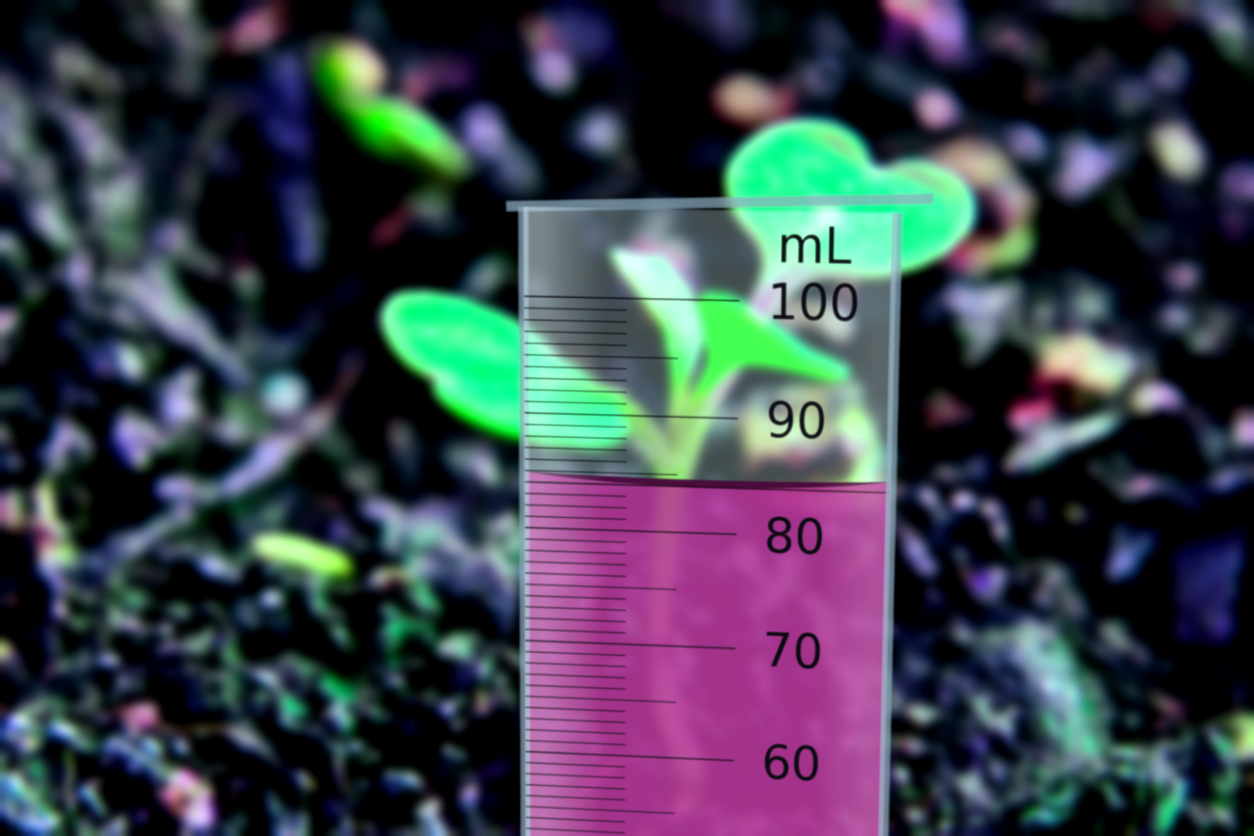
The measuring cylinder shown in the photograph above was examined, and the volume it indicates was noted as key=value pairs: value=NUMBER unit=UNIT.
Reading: value=84 unit=mL
